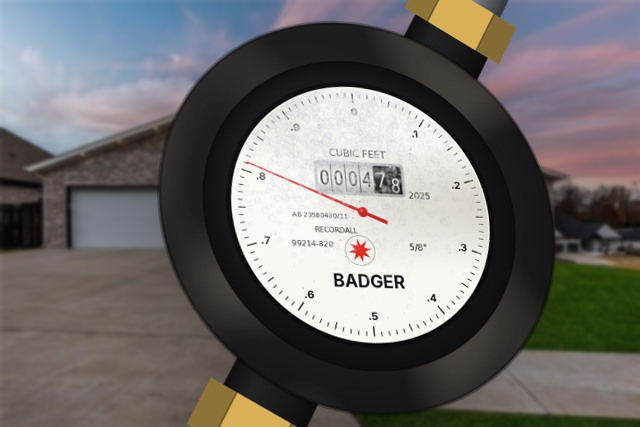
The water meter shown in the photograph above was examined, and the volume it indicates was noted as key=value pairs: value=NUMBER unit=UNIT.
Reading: value=477.81 unit=ft³
